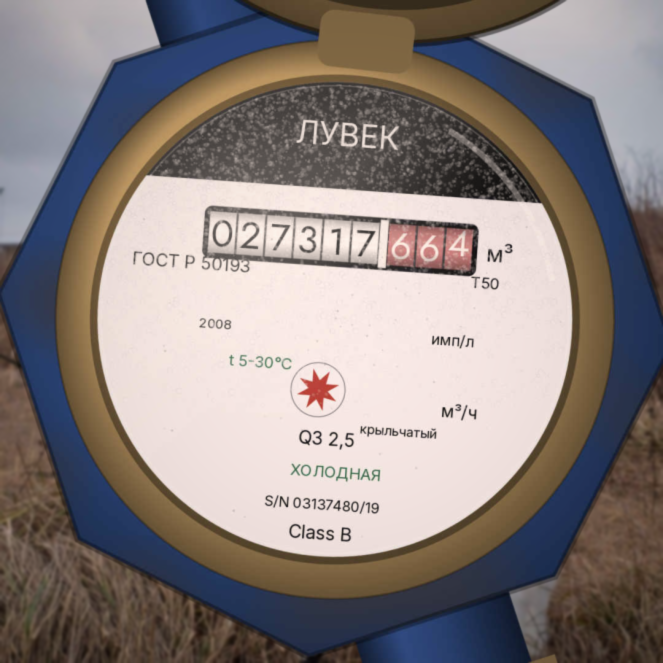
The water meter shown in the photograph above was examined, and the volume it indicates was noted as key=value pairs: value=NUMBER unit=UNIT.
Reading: value=27317.664 unit=m³
